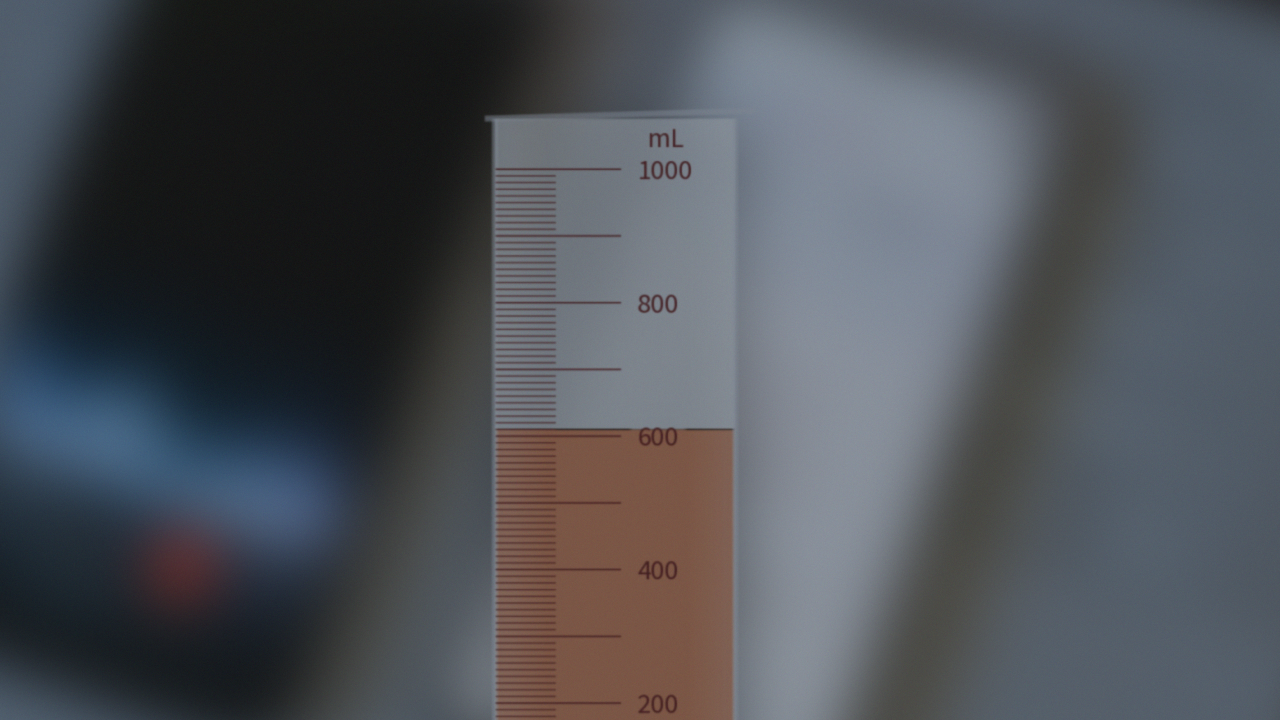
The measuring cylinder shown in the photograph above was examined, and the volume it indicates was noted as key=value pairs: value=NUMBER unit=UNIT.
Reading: value=610 unit=mL
